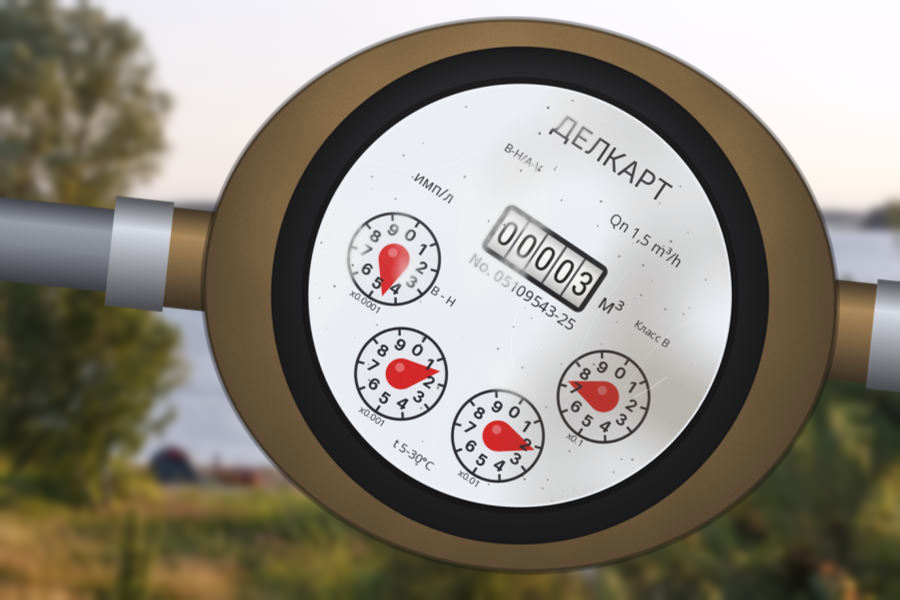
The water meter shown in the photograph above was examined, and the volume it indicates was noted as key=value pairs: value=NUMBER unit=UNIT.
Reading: value=3.7214 unit=m³
